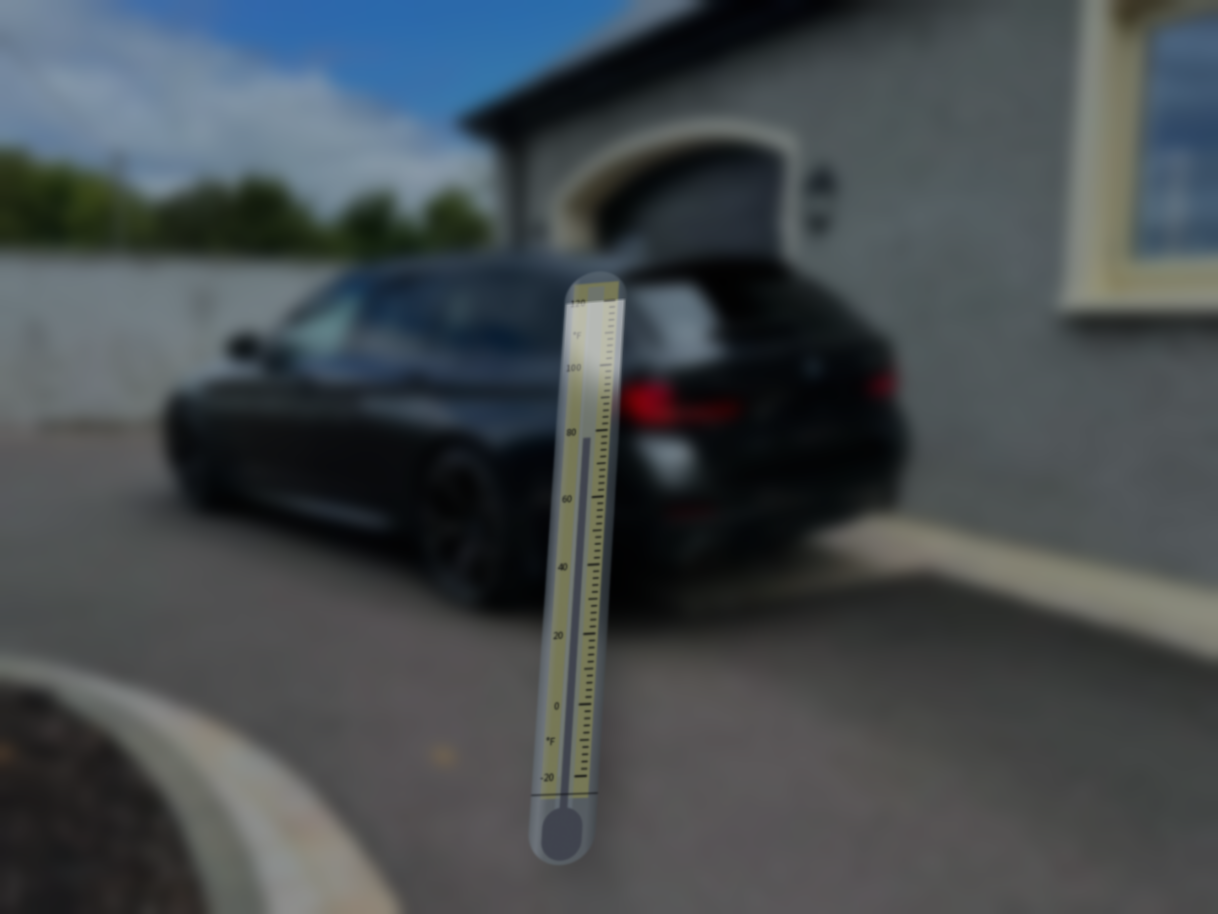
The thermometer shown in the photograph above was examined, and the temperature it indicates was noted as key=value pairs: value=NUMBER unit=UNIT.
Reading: value=78 unit=°F
